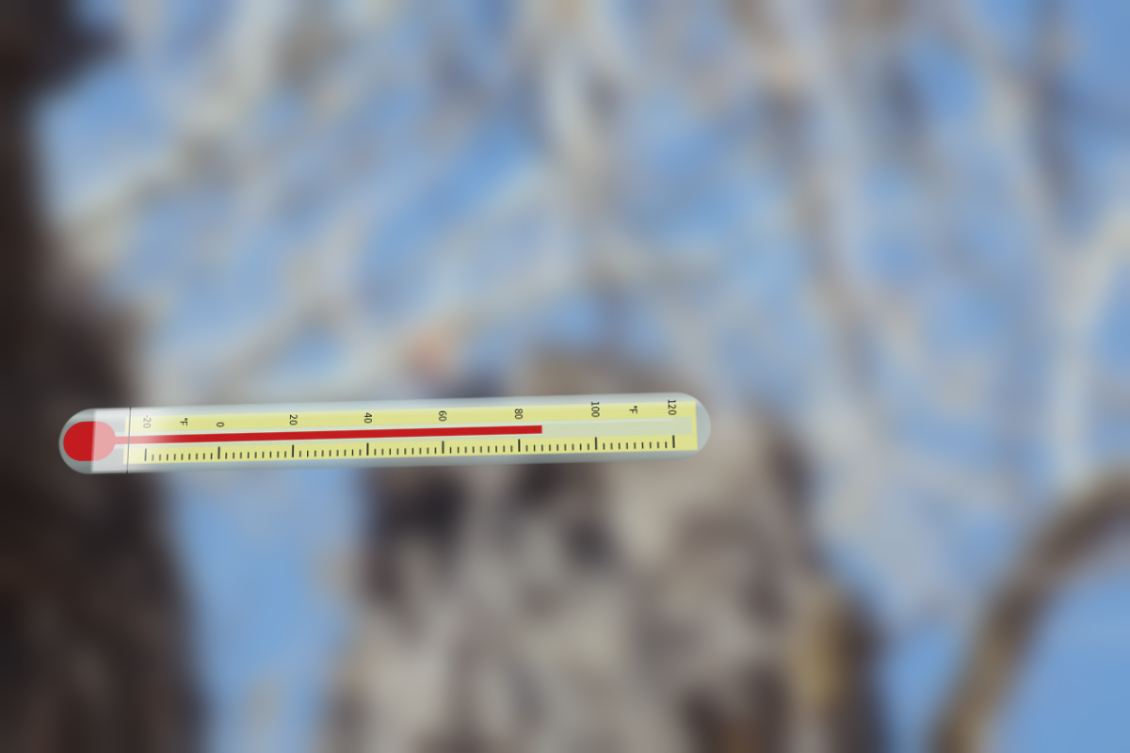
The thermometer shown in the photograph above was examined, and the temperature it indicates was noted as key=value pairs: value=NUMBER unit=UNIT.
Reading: value=86 unit=°F
